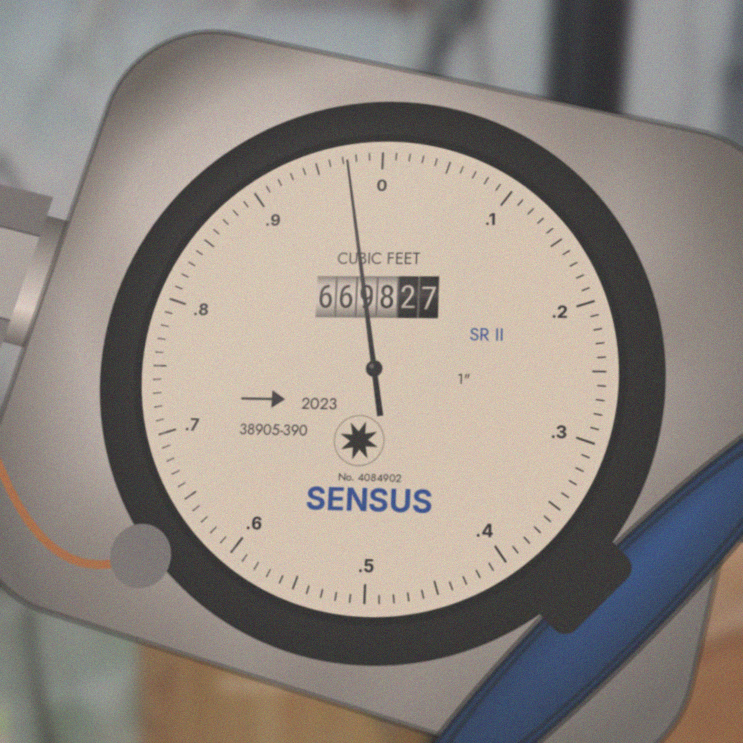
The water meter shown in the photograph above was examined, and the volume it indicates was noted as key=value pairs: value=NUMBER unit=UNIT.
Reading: value=669826.97 unit=ft³
